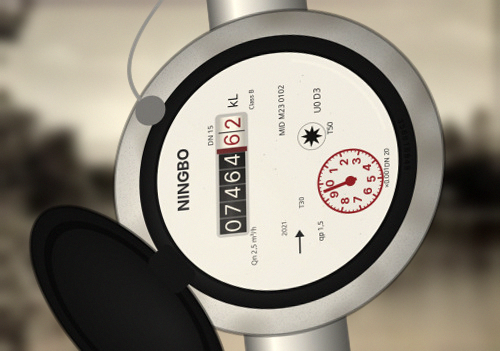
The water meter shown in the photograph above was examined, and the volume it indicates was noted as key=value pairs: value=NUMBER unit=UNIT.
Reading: value=7464.619 unit=kL
